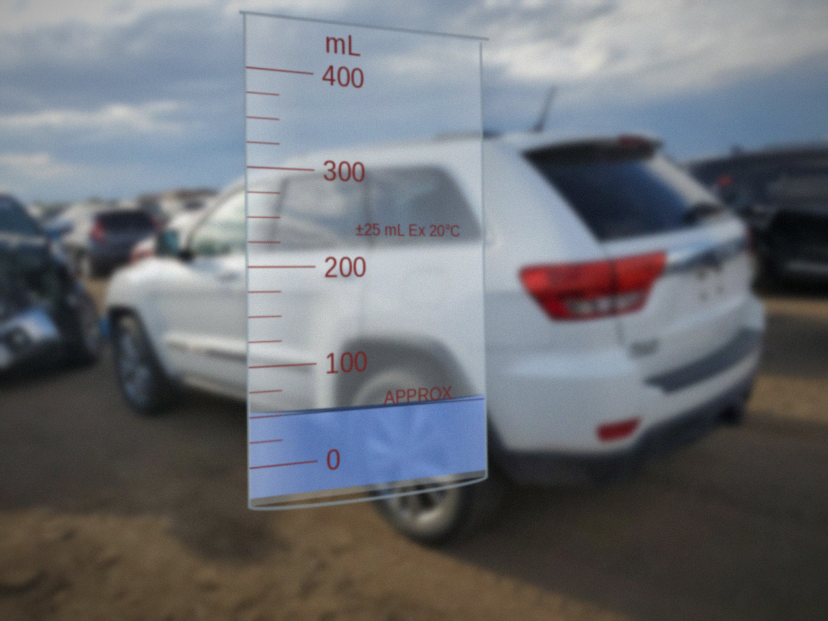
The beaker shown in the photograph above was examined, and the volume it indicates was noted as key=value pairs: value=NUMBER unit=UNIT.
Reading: value=50 unit=mL
